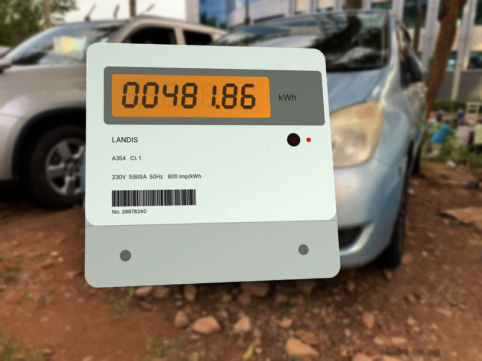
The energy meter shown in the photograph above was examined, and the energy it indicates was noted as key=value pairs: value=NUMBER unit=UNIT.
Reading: value=481.86 unit=kWh
